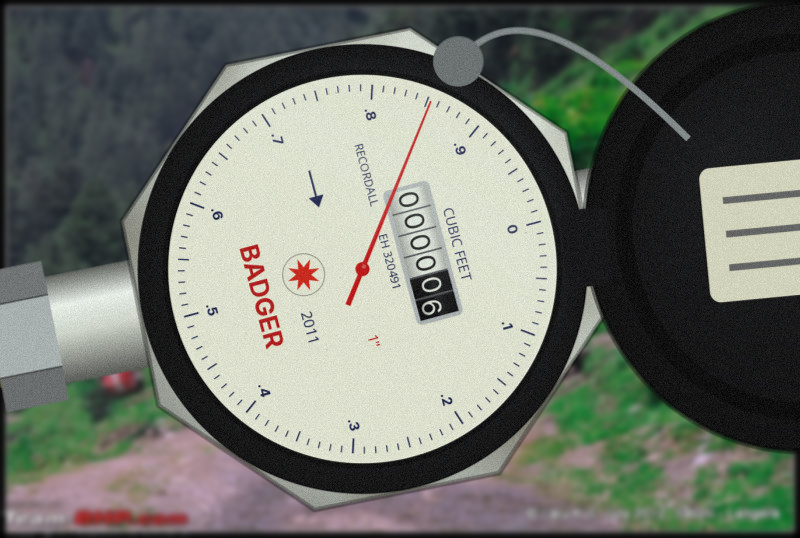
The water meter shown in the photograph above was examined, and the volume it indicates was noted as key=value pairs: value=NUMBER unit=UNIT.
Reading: value=5.85 unit=ft³
